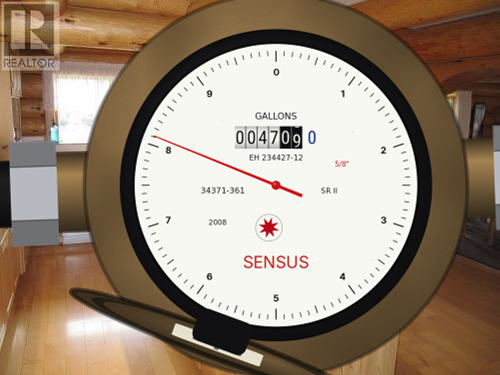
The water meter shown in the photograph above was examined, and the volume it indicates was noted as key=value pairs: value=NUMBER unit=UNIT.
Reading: value=47088.1 unit=gal
